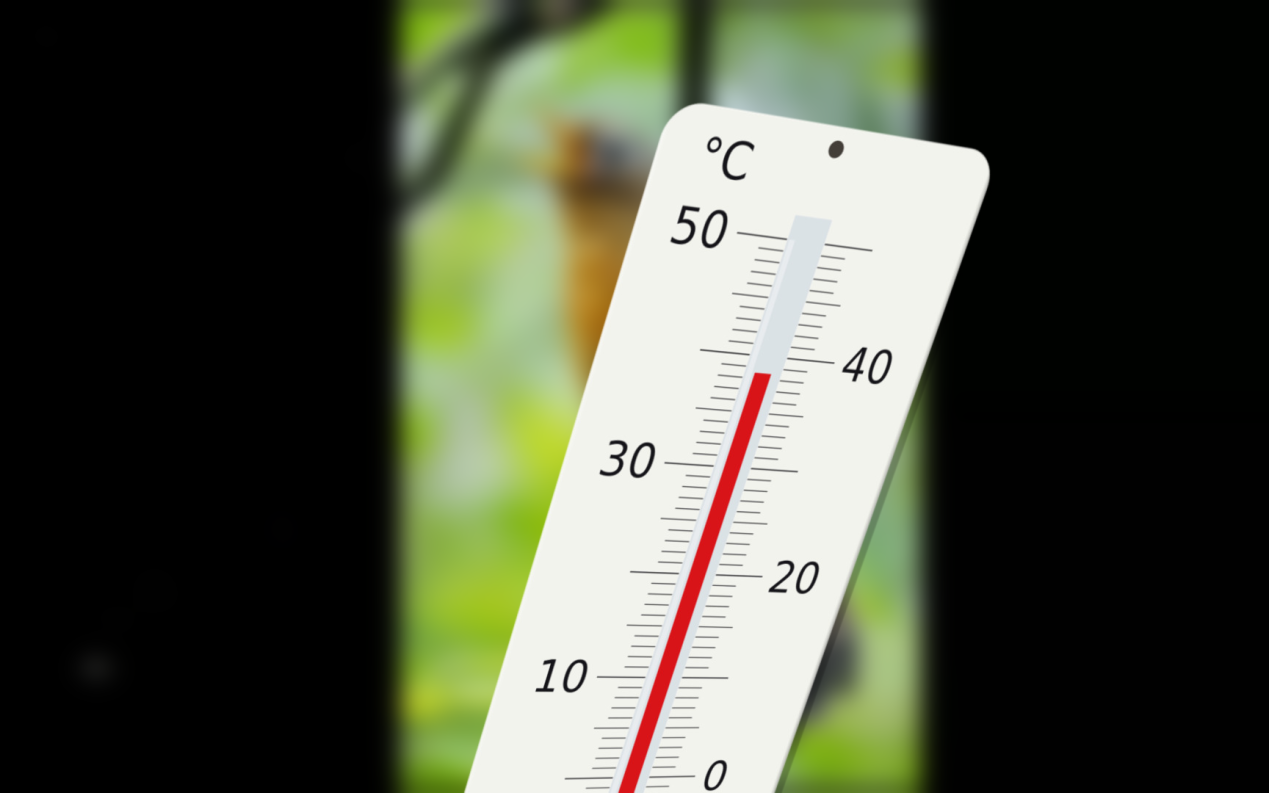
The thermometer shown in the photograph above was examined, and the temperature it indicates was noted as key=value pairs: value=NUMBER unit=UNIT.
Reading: value=38.5 unit=°C
